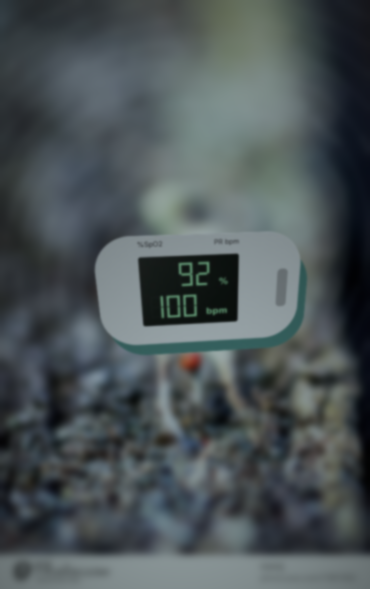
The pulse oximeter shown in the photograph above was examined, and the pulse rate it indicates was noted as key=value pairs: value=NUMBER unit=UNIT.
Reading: value=100 unit=bpm
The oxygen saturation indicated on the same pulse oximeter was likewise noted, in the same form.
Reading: value=92 unit=%
